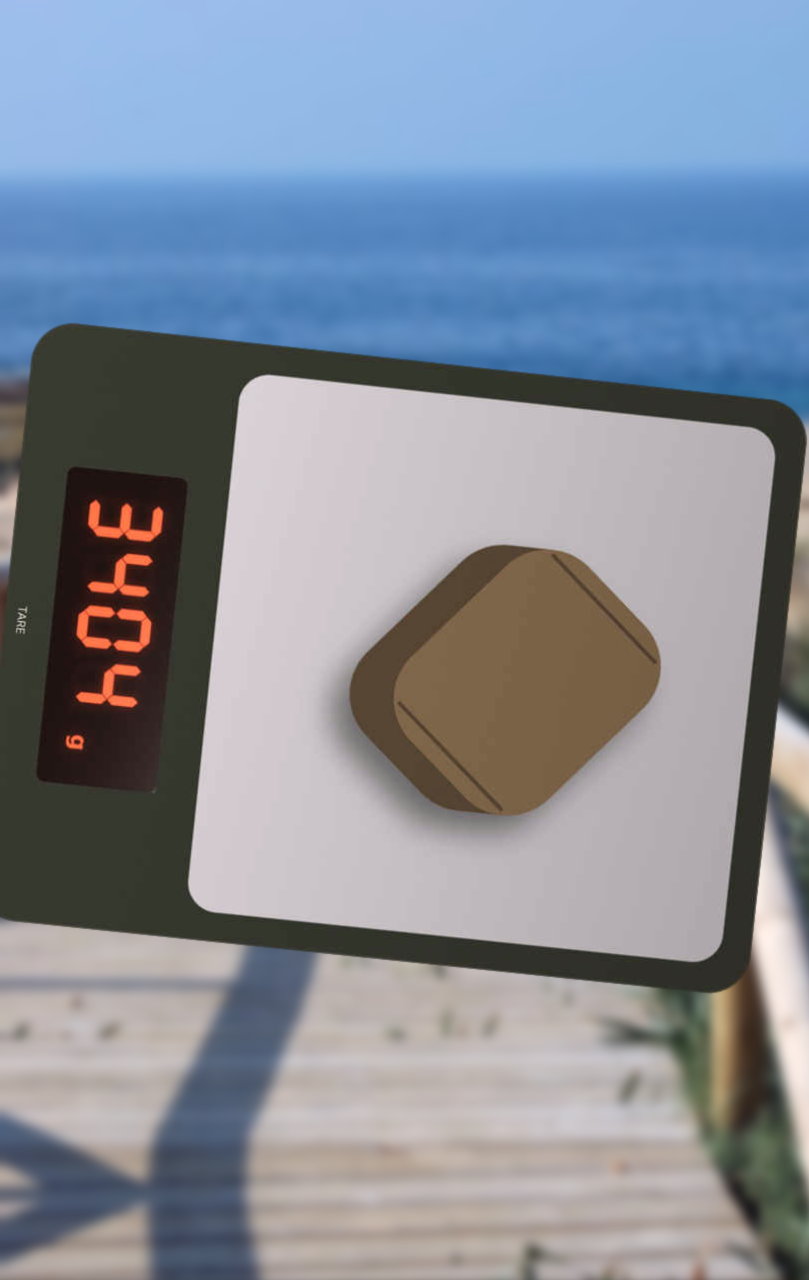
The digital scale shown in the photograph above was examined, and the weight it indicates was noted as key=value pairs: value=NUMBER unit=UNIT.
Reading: value=3404 unit=g
